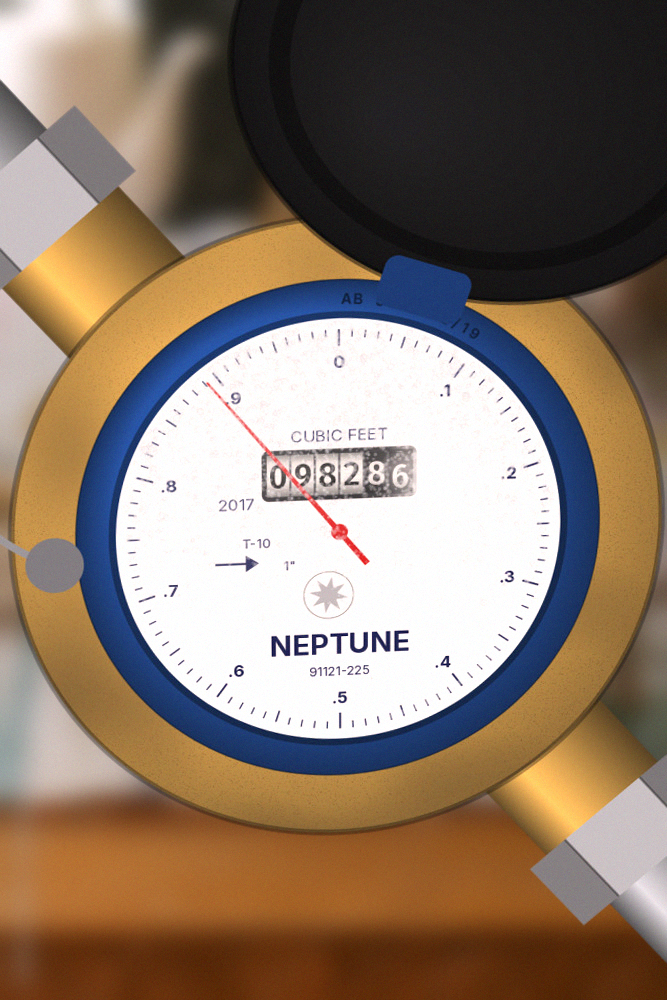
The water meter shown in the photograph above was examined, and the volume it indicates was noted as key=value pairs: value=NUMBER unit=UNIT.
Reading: value=98285.89 unit=ft³
